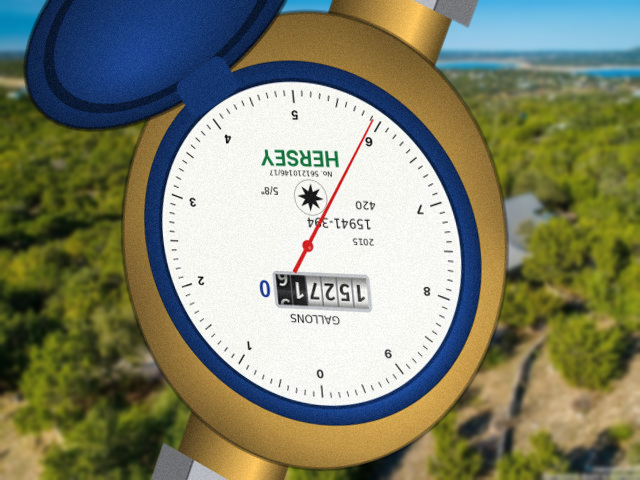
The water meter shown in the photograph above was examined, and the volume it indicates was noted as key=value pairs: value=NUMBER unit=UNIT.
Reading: value=1527155.9 unit=gal
